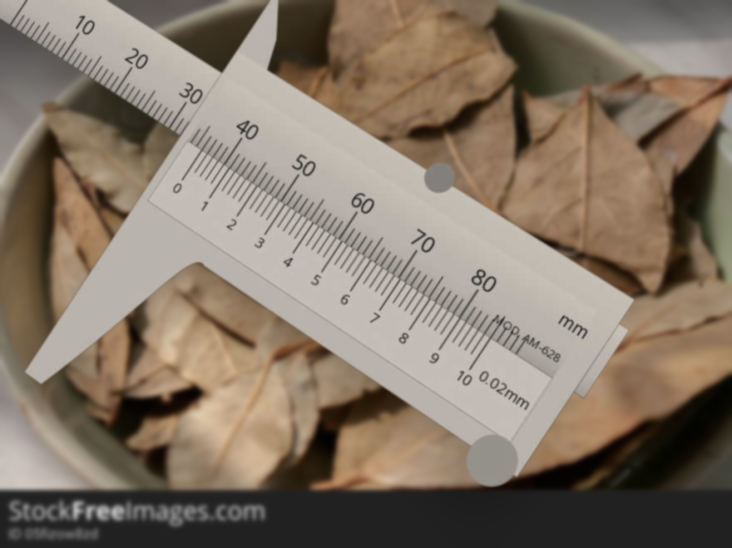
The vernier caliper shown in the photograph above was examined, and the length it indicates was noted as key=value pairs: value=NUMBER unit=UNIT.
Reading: value=36.0 unit=mm
